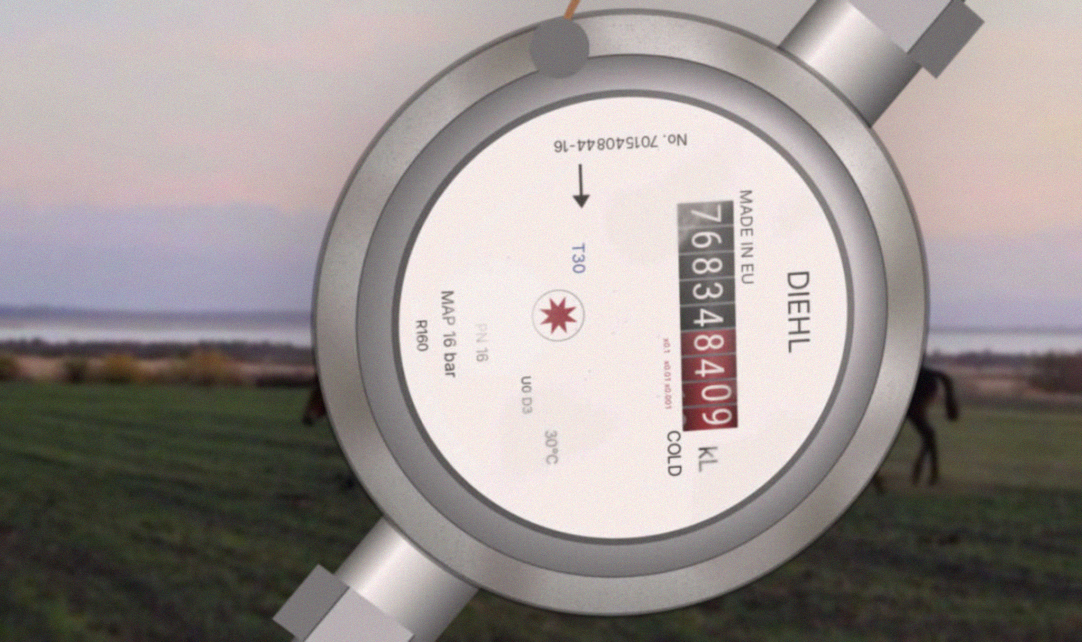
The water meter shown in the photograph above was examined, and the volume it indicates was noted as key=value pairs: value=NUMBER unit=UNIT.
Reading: value=76834.8409 unit=kL
